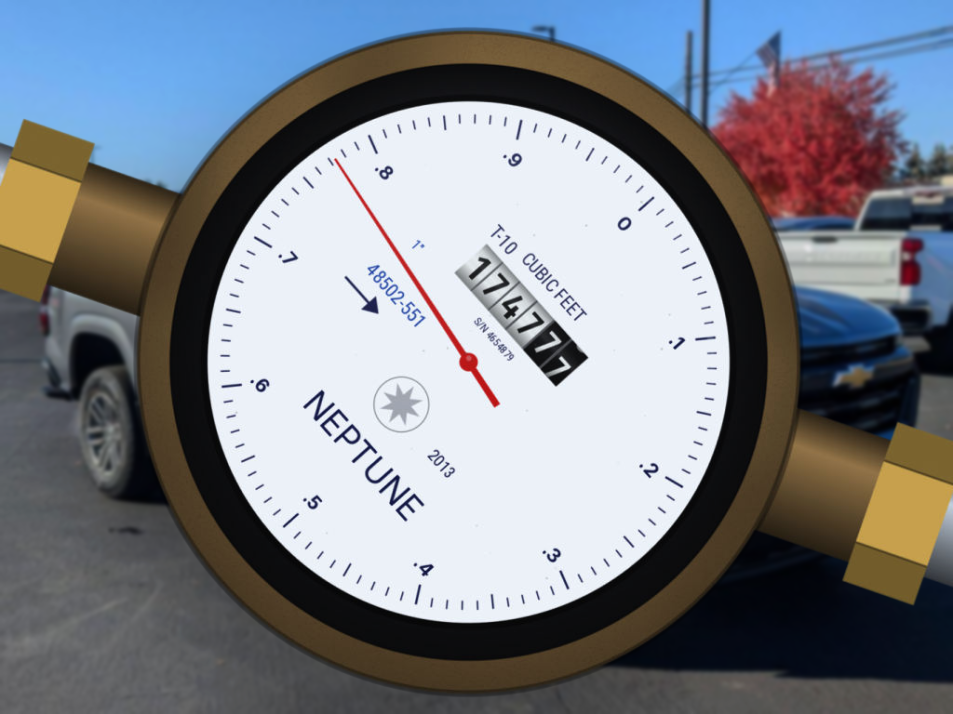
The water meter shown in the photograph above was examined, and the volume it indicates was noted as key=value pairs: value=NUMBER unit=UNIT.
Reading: value=174776.77 unit=ft³
